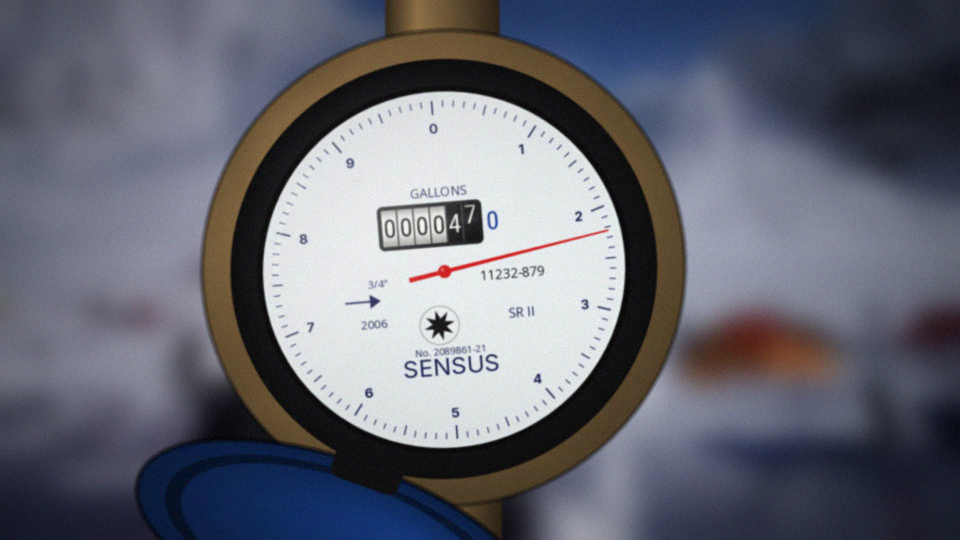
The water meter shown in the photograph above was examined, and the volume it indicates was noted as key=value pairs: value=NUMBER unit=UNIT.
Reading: value=472.2 unit=gal
